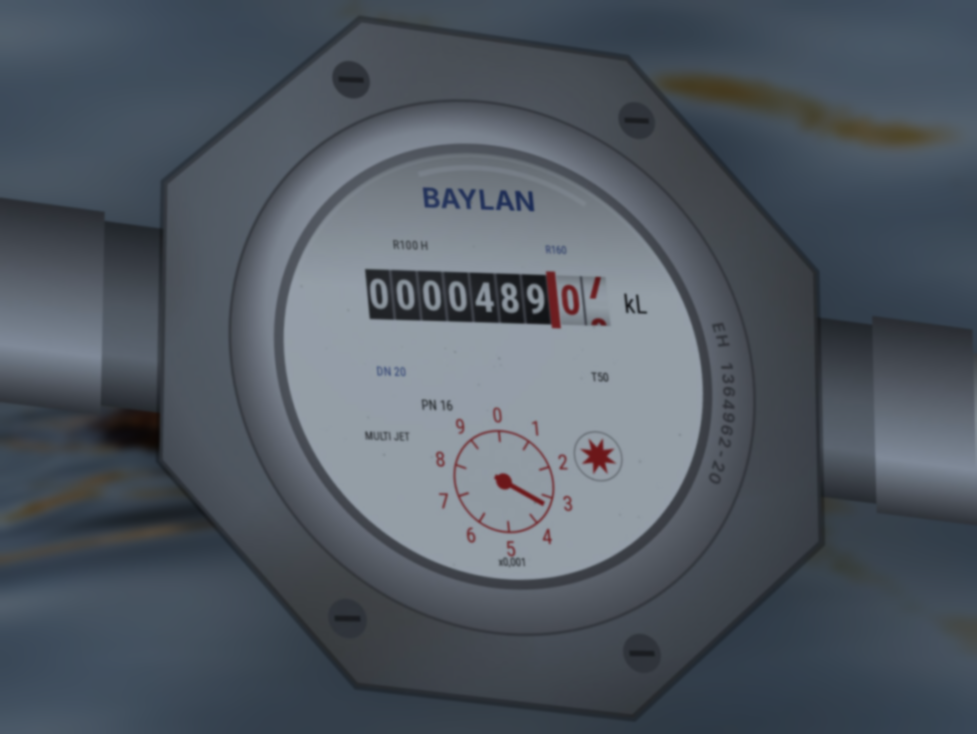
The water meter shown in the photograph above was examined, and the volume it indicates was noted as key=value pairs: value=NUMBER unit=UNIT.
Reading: value=489.073 unit=kL
